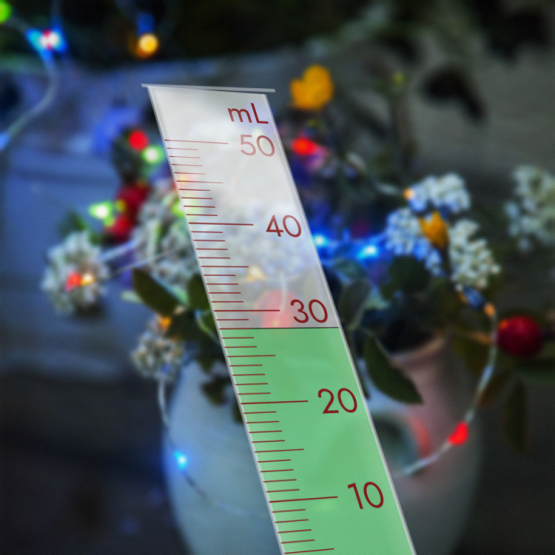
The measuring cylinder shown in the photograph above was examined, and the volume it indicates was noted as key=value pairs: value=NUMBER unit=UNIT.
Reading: value=28 unit=mL
